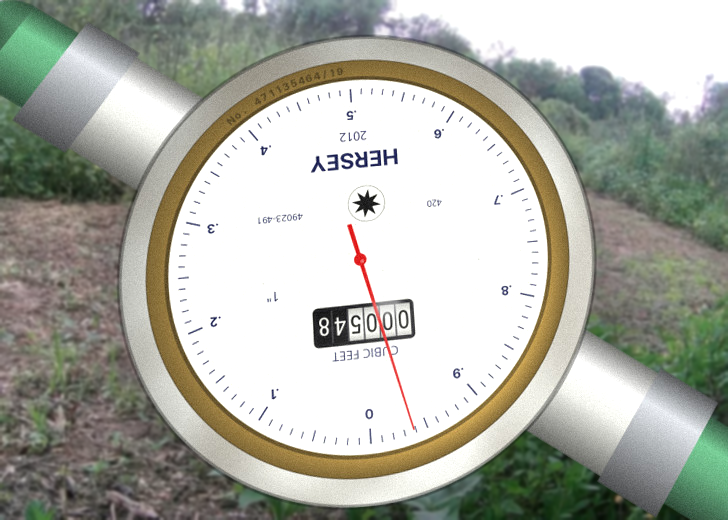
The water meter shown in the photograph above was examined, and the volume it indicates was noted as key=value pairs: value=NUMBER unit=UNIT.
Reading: value=547.96 unit=ft³
